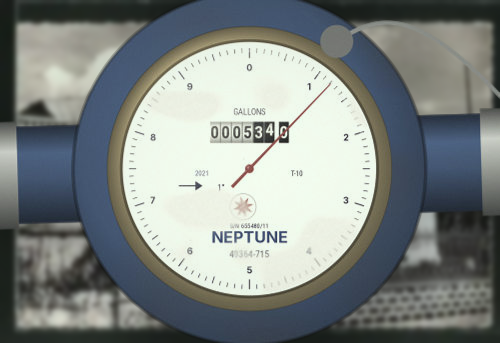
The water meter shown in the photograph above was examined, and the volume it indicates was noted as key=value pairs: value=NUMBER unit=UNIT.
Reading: value=5341.2 unit=gal
